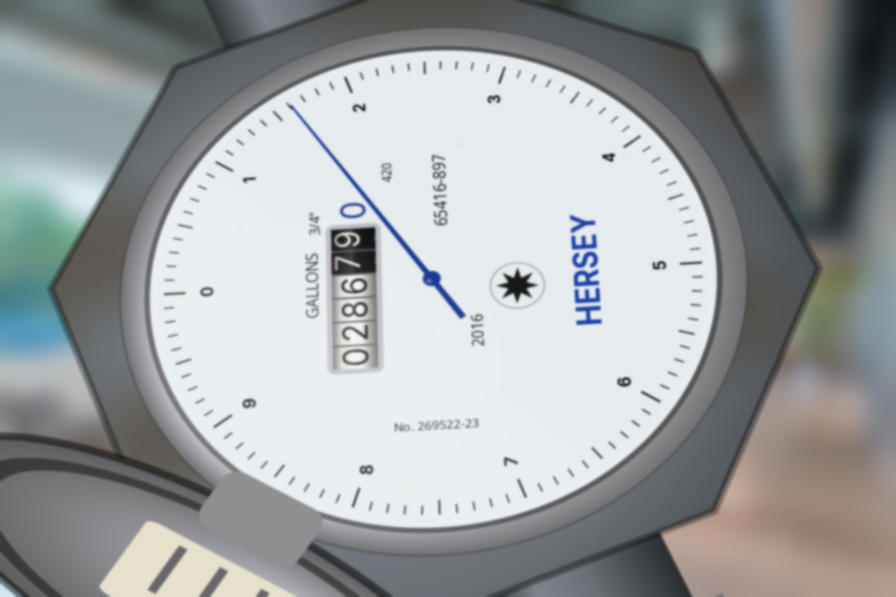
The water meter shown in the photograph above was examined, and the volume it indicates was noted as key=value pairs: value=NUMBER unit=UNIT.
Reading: value=286791.6 unit=gal
